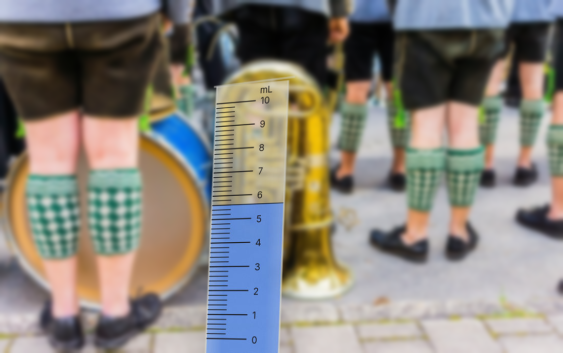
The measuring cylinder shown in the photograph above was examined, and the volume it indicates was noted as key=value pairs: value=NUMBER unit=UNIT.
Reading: value=5.6 unit=mL
